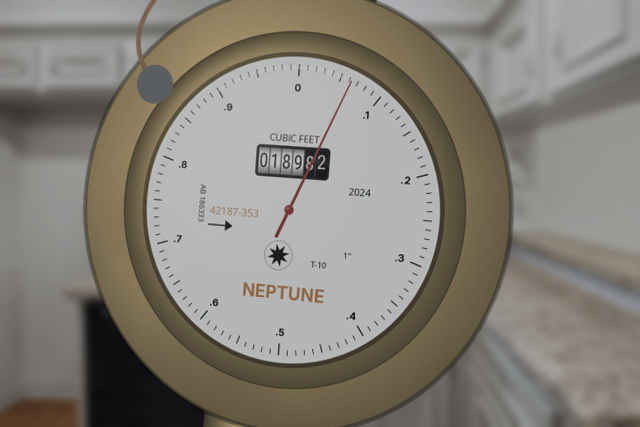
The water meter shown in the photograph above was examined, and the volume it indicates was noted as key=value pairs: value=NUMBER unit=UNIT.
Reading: value=18982.06 unit=ft³
